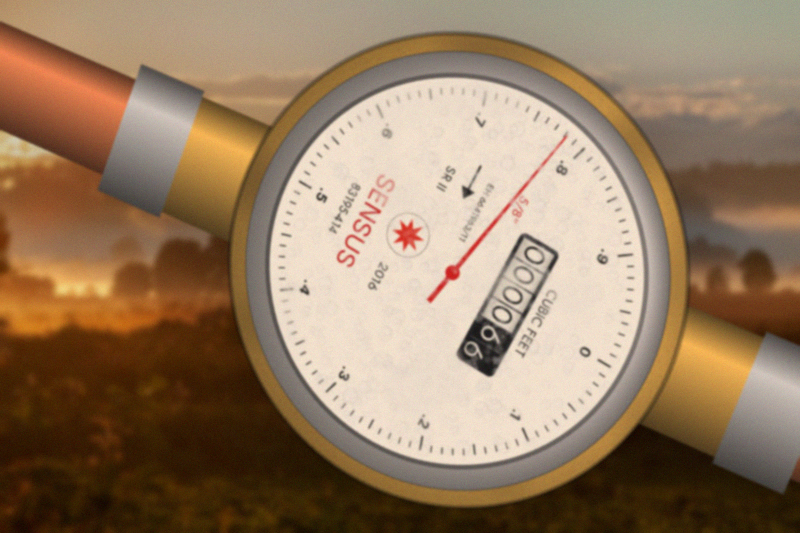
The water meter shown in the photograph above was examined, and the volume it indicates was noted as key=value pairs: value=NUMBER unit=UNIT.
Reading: value=65.78 unit=ft³
